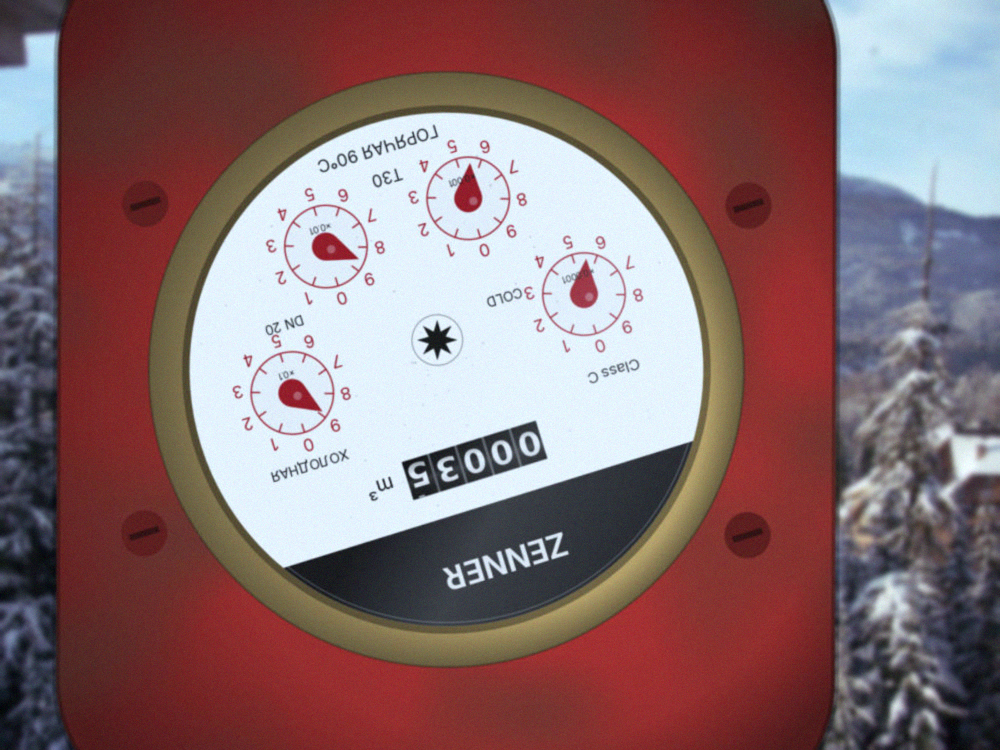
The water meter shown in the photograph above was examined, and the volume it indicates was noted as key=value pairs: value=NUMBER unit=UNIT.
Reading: value=34.8855 unit=m³
